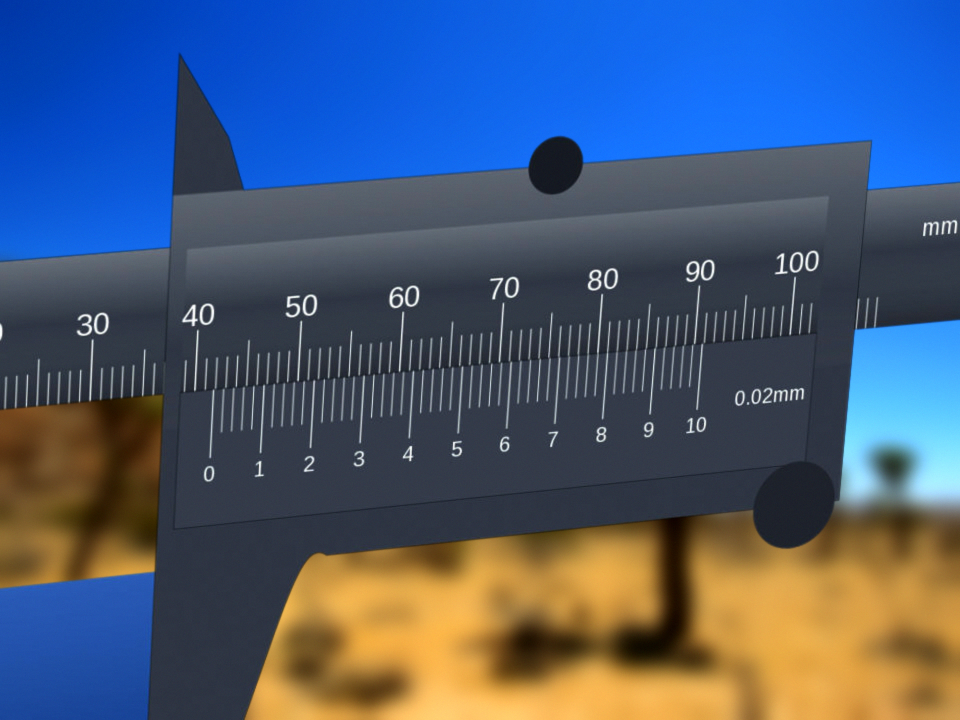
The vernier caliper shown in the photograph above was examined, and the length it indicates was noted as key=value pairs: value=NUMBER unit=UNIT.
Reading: value=41.8 unit=mm
